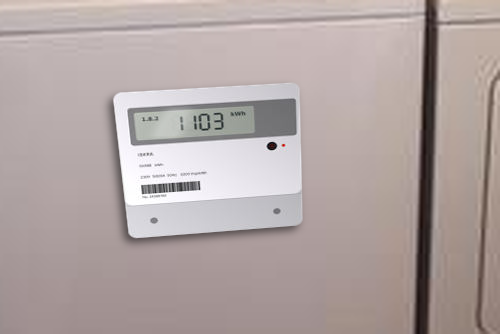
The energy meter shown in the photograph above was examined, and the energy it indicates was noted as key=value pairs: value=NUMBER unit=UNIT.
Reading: value=1103 unit=kWh
